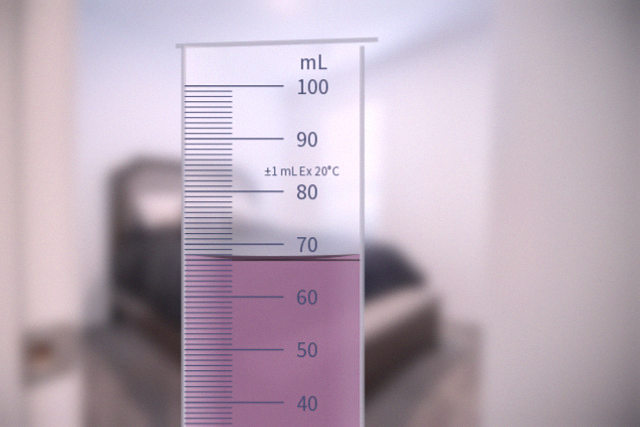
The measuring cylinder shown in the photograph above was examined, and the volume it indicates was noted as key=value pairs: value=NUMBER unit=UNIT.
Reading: value=67 unit=mL
